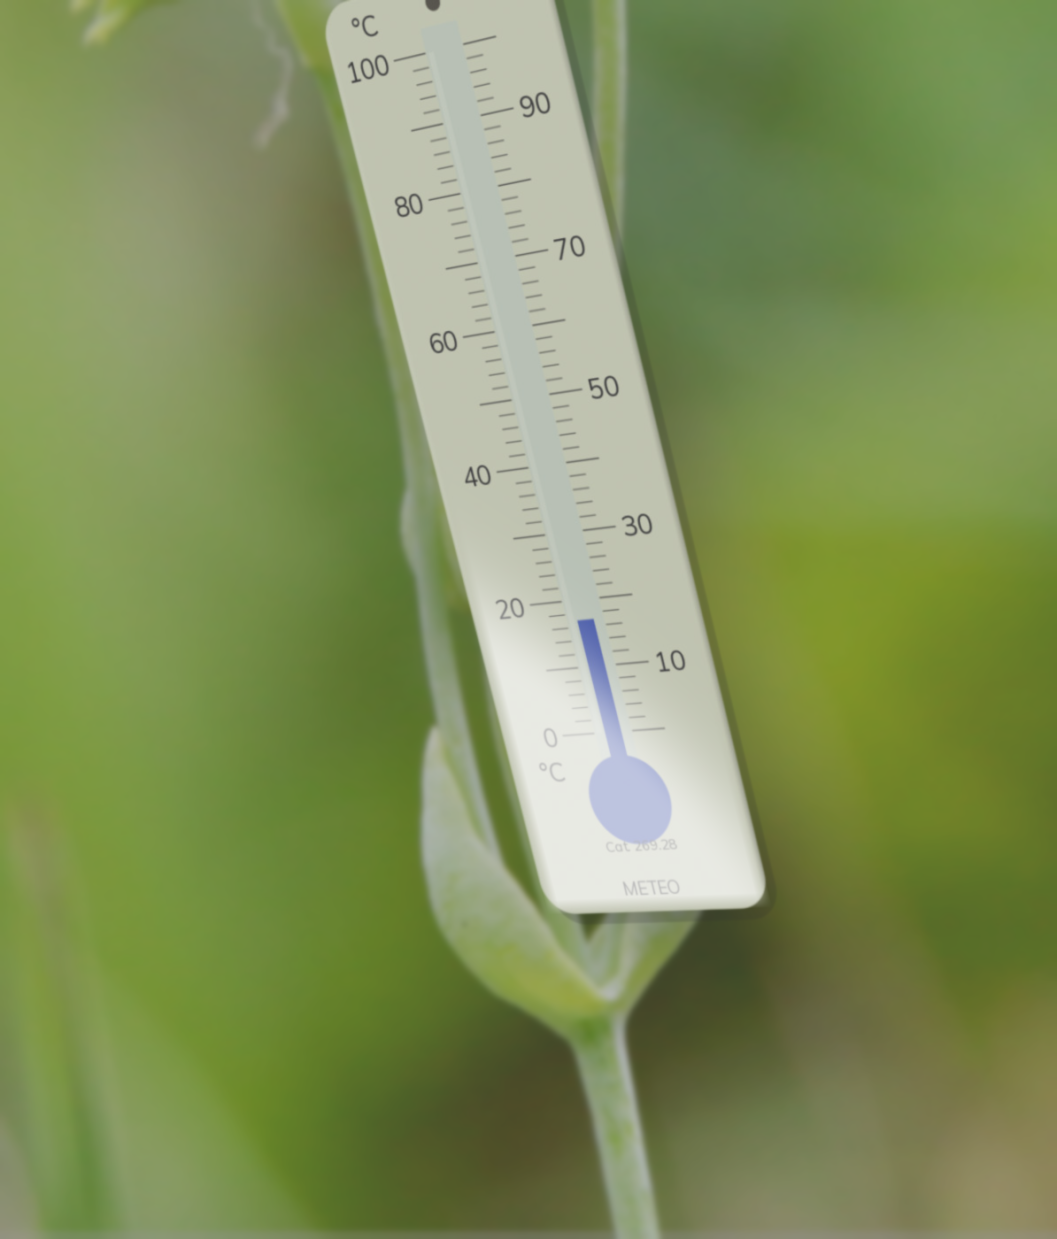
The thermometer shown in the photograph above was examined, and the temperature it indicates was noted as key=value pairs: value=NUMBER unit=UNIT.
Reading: value=17 unit=°C
